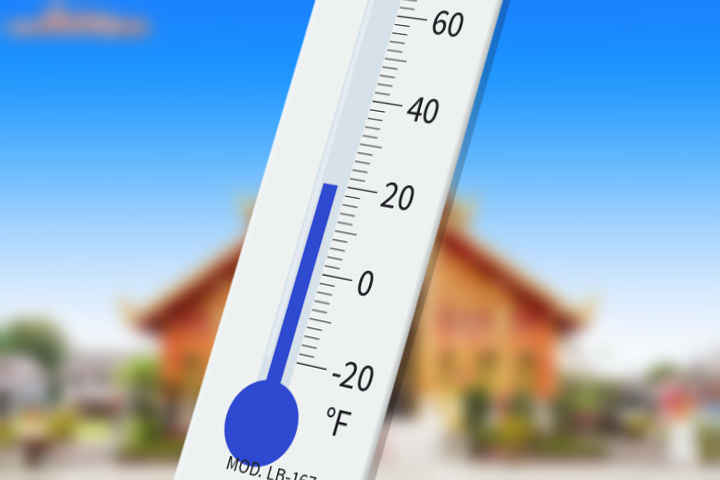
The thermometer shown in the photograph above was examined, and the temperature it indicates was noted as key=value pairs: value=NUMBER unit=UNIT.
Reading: value=20 unit=°F
